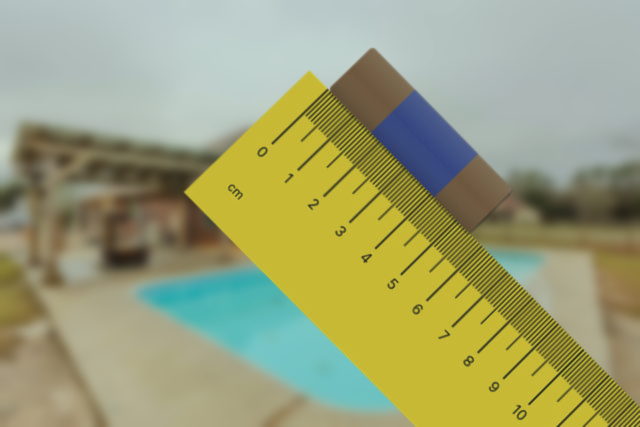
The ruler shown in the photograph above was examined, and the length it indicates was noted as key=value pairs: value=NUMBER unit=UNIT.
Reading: value=5.5 unit=cm
